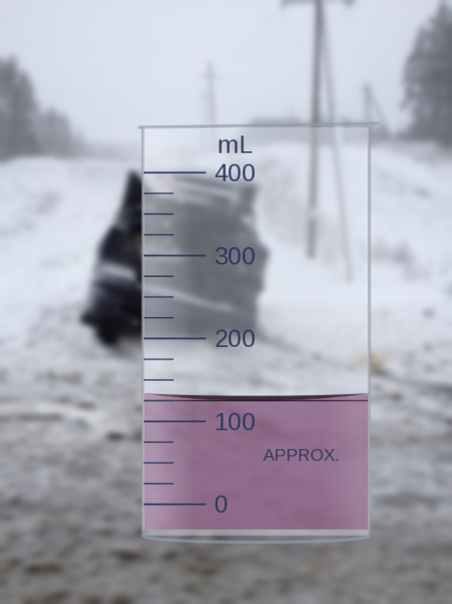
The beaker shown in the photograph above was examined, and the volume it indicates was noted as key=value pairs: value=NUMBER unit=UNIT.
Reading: value=125 unit=mL
